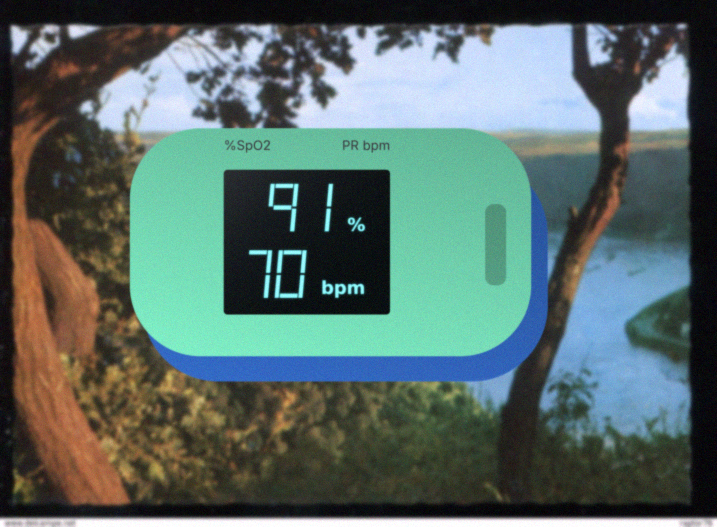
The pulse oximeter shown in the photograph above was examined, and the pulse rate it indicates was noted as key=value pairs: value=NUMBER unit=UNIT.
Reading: value=70 unit=bpm
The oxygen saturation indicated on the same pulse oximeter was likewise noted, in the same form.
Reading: value=91 unit=%
